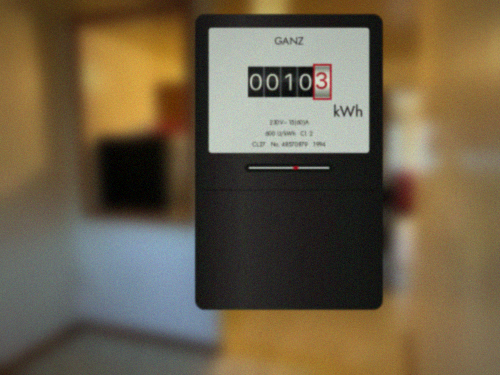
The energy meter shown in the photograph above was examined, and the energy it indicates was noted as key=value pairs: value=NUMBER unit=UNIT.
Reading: value=10.3 unit=kWh
